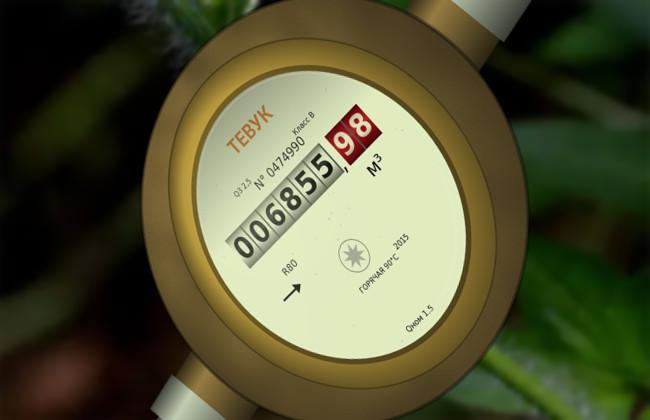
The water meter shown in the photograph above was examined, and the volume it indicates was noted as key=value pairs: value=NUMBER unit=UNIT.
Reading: value=6855.98 unit=m³
